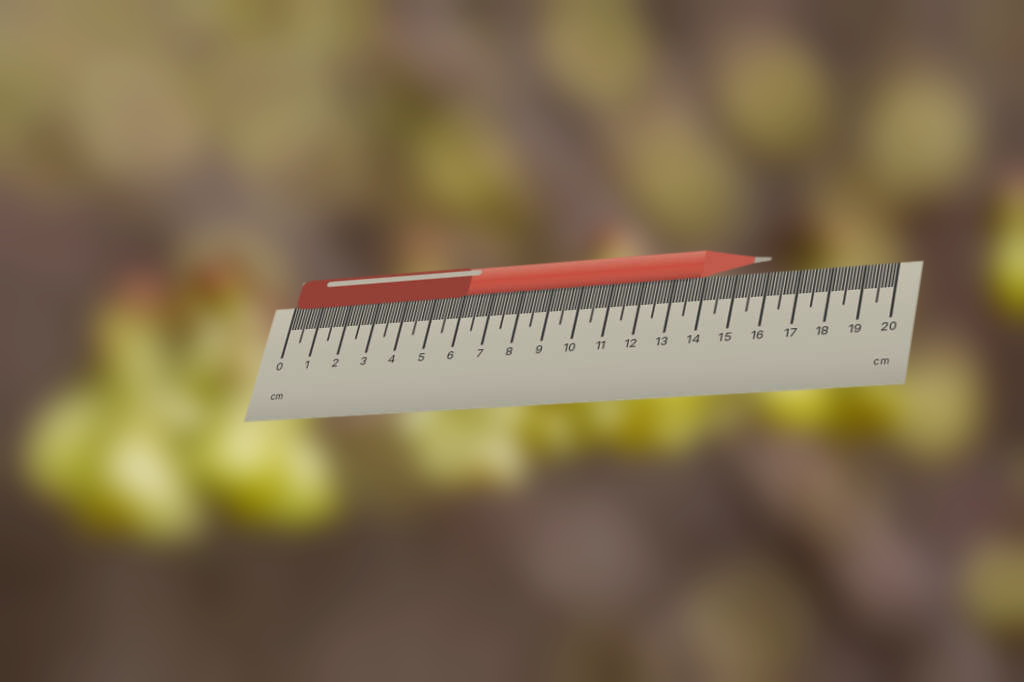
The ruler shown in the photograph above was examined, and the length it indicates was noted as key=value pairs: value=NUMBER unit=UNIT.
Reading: value=16 unit=cm
